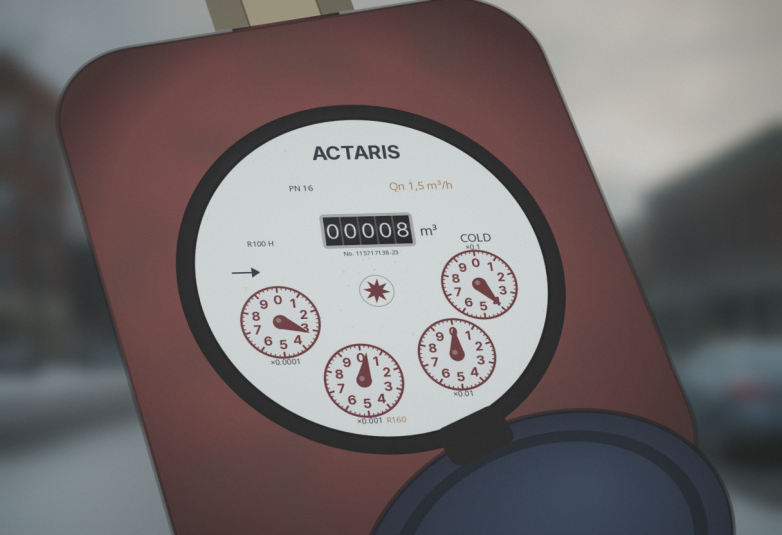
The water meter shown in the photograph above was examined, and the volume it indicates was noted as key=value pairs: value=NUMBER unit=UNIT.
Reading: value=8.4003 unit=m³
